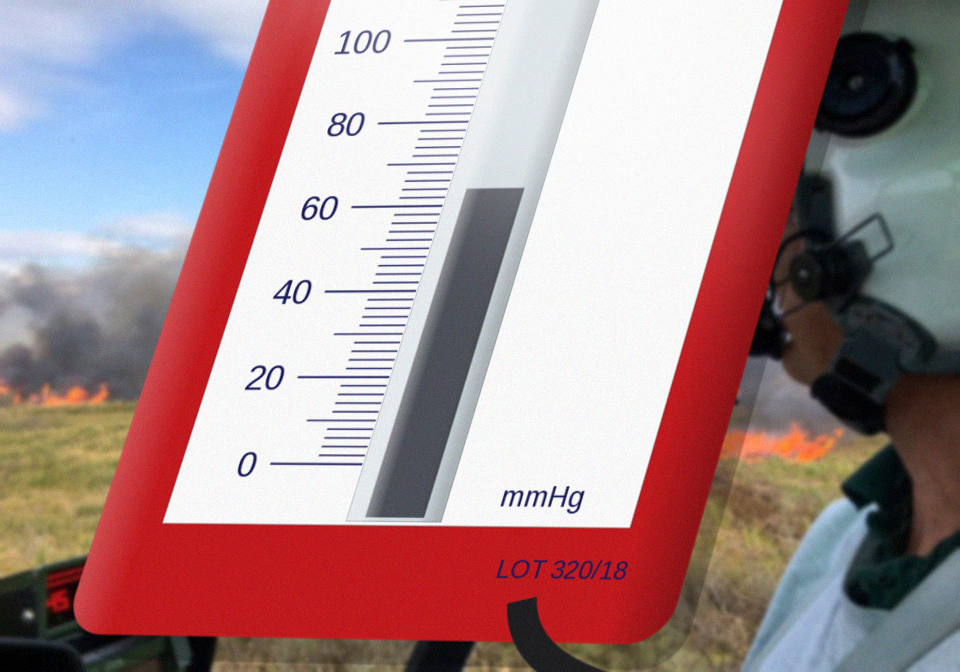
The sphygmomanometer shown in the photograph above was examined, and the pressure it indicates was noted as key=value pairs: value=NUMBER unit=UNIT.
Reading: value=64 unit=mmHg
